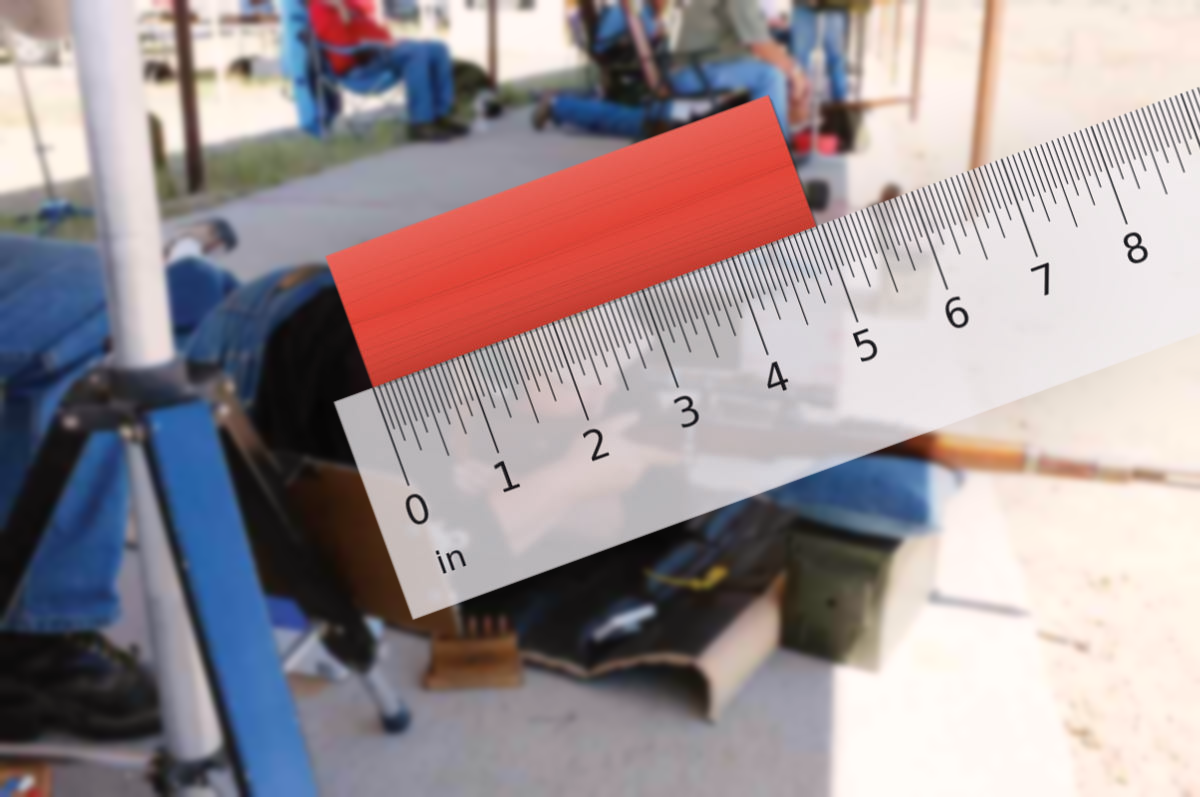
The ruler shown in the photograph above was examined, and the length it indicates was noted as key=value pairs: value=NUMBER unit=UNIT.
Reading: value=4.9375 unit=in
